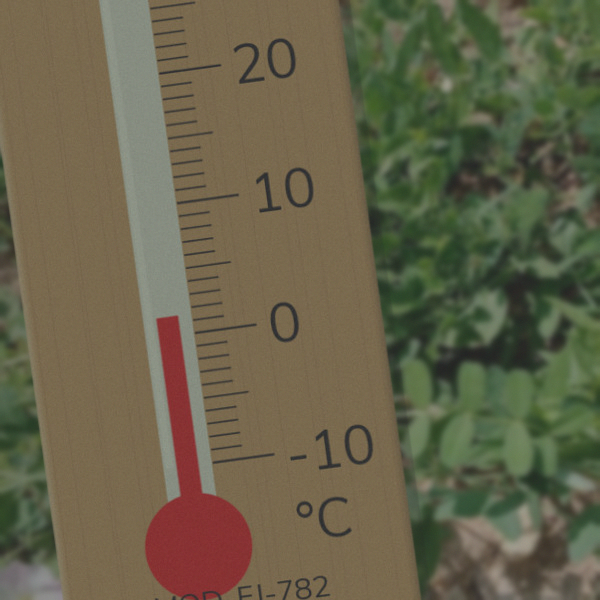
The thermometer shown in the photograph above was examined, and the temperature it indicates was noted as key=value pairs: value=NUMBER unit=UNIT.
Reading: value=1.5 unit=°C
